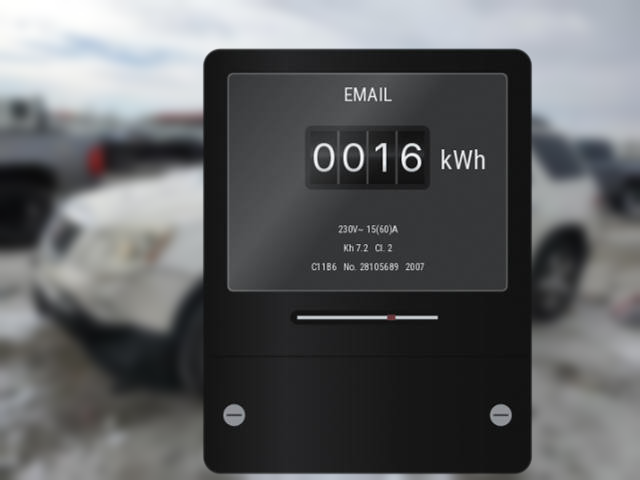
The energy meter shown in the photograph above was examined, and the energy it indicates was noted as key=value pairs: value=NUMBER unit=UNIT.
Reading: value=16 unit=kWh
